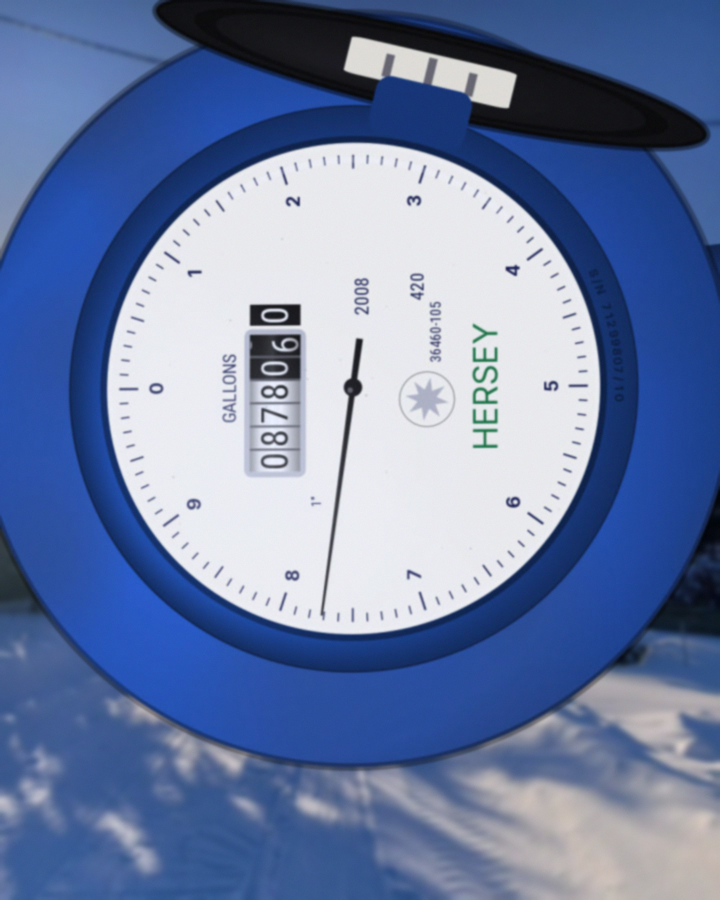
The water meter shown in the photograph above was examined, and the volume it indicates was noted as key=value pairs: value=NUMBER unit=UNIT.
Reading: value=878057.7 unit=gal
